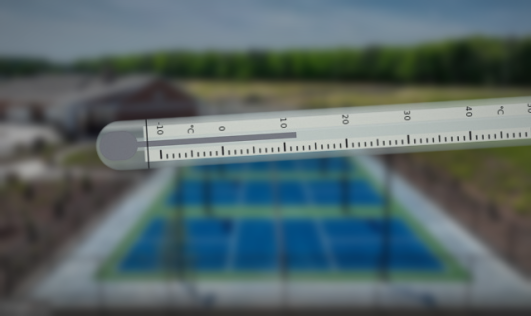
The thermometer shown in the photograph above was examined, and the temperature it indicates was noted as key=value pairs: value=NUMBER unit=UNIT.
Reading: value=12 unit=°C
